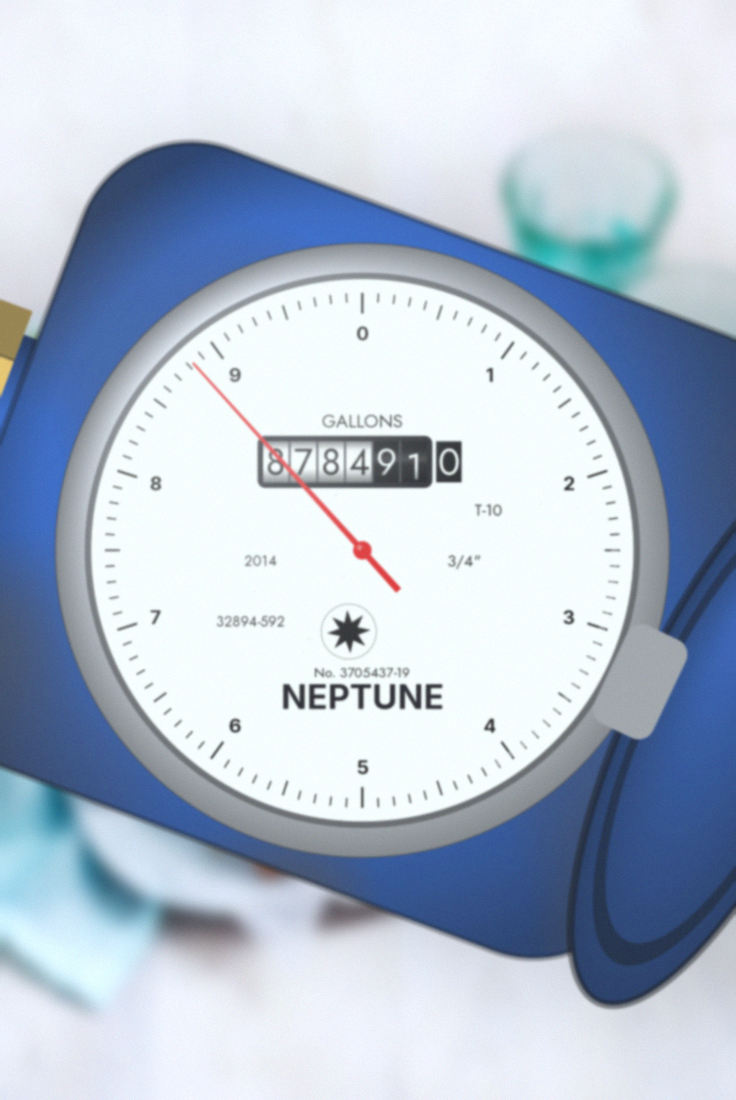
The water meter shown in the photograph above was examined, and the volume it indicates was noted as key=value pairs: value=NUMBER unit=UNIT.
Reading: value=8784908.8 unit=gal
